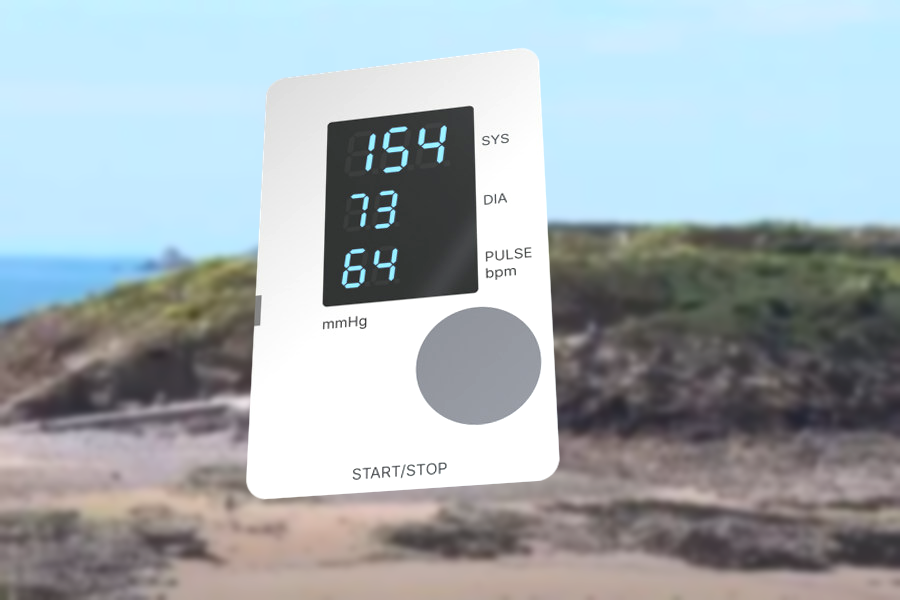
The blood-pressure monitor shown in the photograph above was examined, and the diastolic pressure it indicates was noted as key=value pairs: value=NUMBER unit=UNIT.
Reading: value=73 unit=mmHg
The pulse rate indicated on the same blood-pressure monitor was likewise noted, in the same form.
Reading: value=64 unit=bpm
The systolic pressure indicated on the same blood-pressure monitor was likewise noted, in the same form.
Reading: value=154 unit=mmHg
